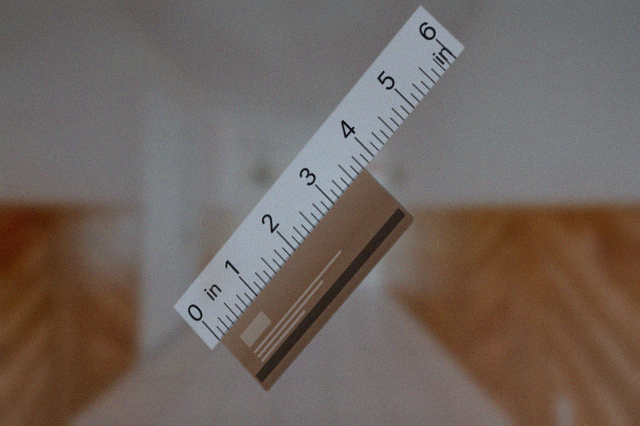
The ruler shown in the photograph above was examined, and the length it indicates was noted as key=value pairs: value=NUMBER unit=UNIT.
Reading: value=3.75 unit=in
